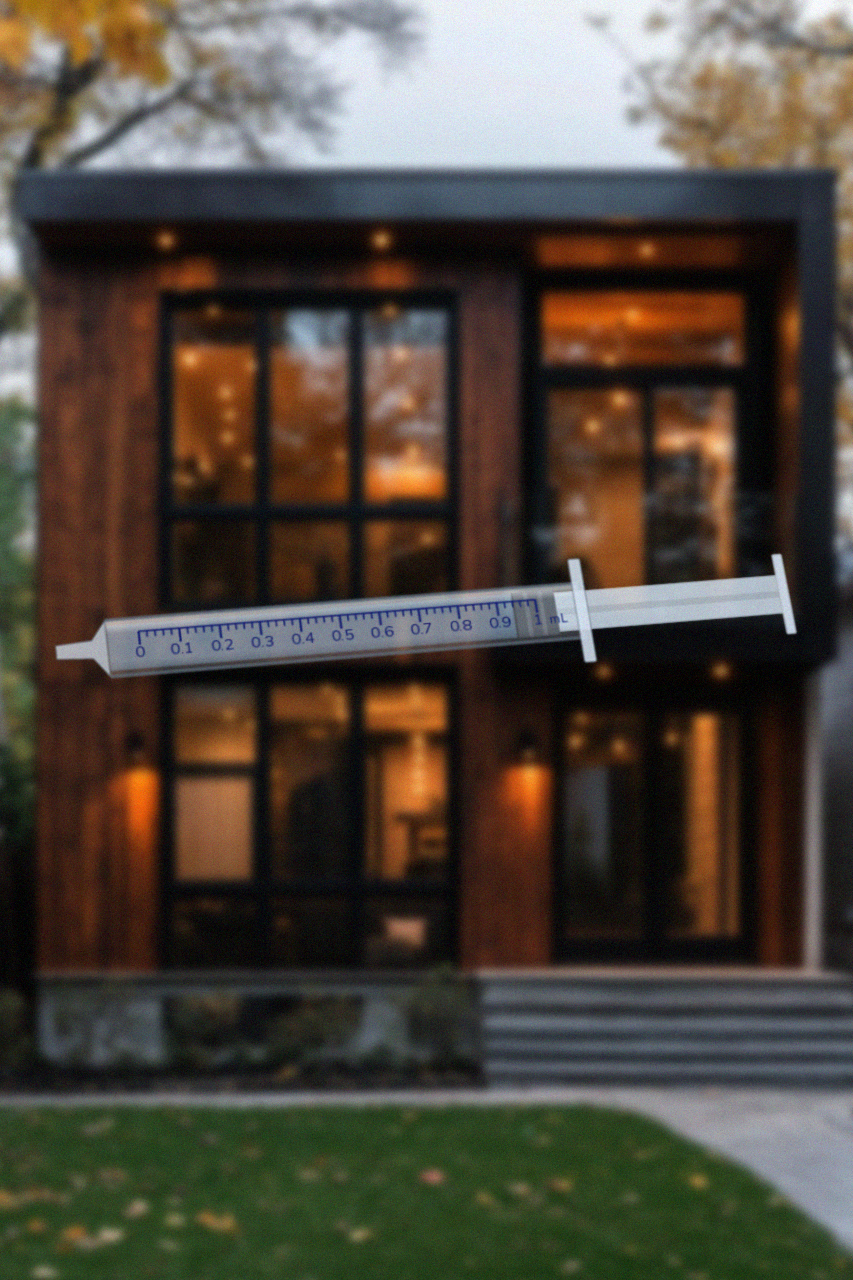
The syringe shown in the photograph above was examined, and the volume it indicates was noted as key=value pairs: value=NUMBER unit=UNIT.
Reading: value=0.94 unit=mL
